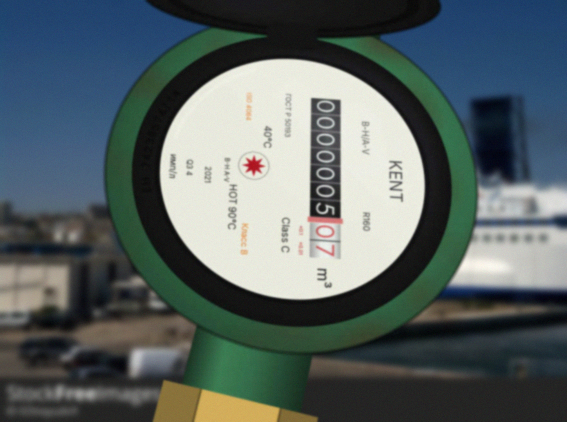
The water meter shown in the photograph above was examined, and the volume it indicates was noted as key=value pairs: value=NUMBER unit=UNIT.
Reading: value=5.07 unit=m³
